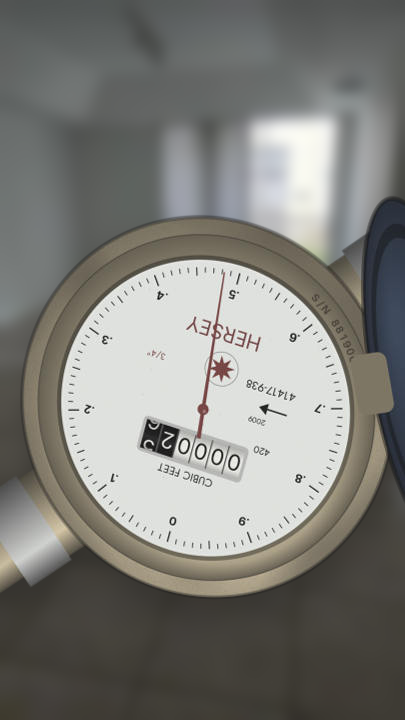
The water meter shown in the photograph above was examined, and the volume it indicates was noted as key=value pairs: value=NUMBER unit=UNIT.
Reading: value=25.48 unit=ft³
